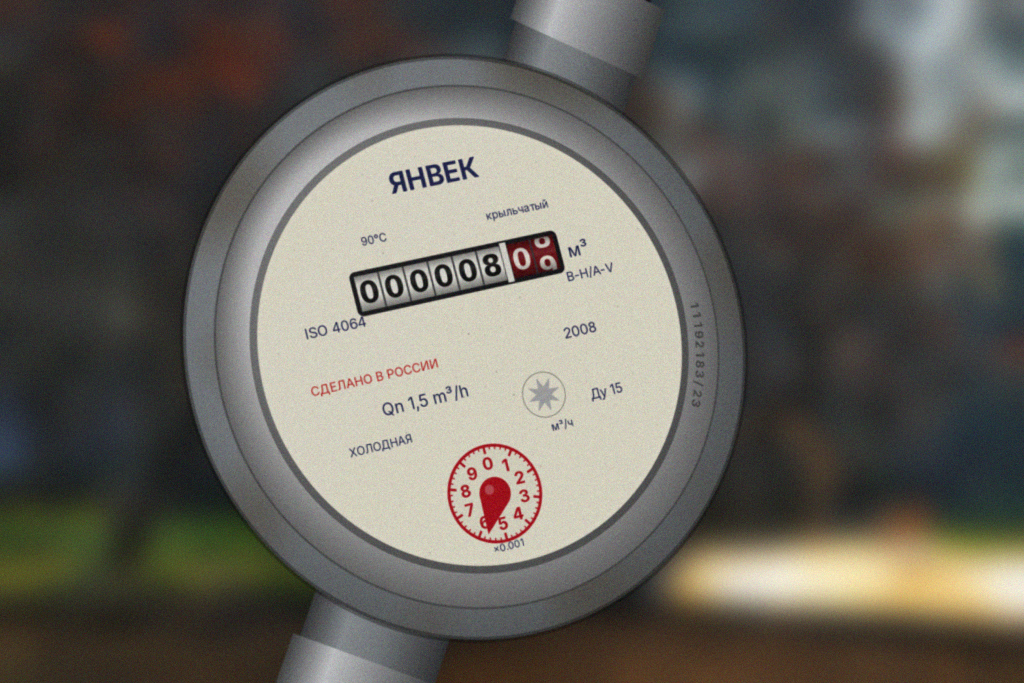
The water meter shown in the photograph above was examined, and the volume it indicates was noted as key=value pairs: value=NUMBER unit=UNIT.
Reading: value=8.085 unit=m³
